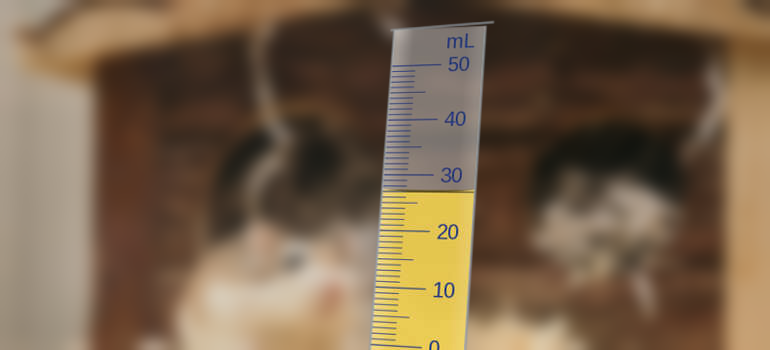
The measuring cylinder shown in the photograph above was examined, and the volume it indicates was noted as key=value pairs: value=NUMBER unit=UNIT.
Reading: value=27 unit=mL
